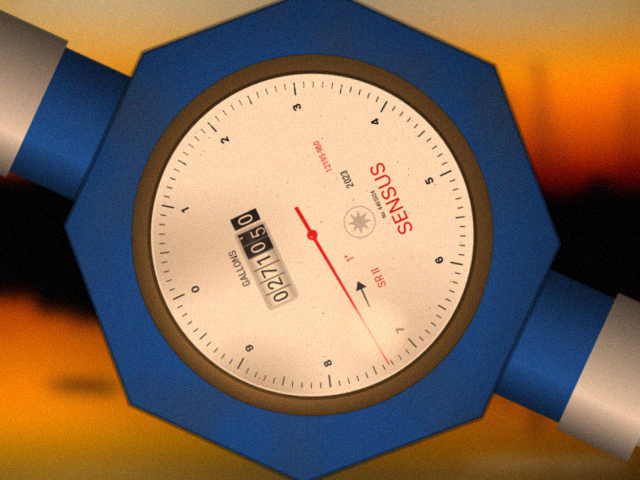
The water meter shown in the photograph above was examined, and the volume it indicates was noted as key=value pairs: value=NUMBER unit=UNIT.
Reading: value=271047.3 unit=gal
